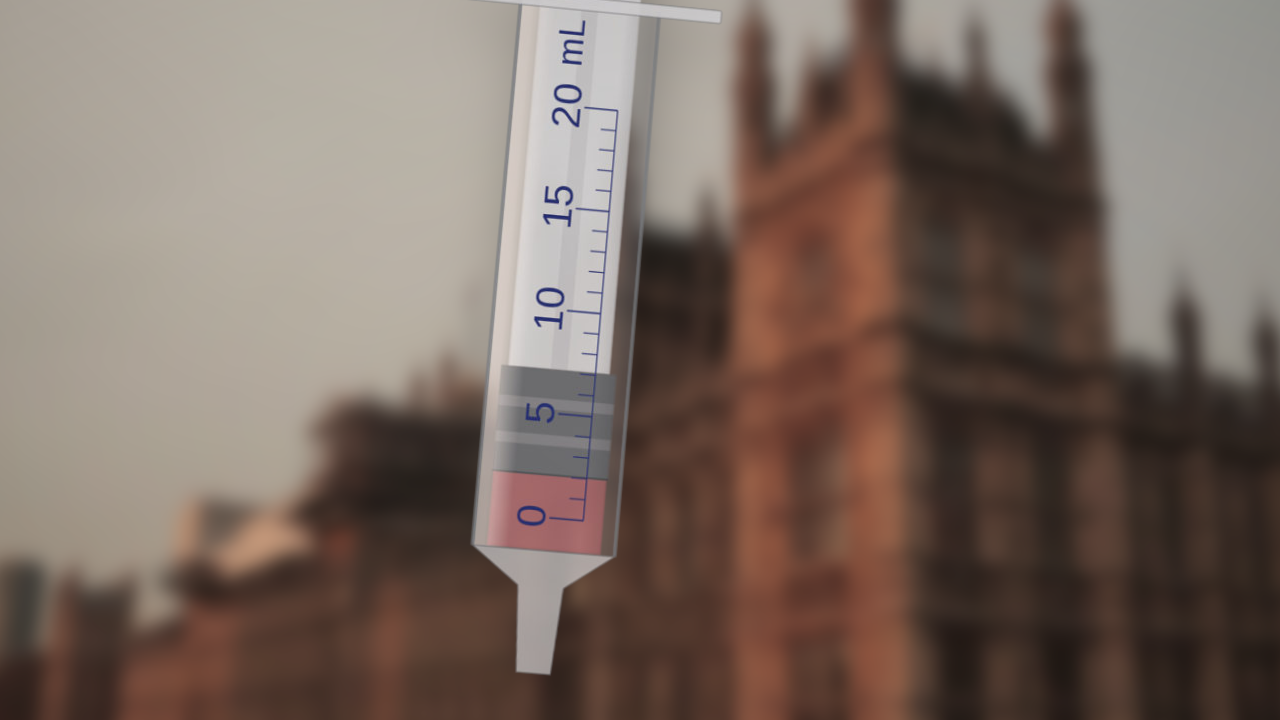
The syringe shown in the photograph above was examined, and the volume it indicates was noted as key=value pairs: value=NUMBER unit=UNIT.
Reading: value=2 unit=mL
